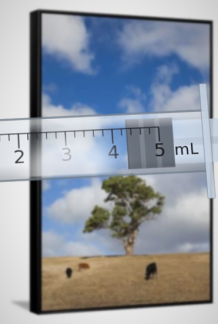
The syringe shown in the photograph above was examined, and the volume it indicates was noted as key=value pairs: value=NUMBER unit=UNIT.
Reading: value=4.3 unit=mL
